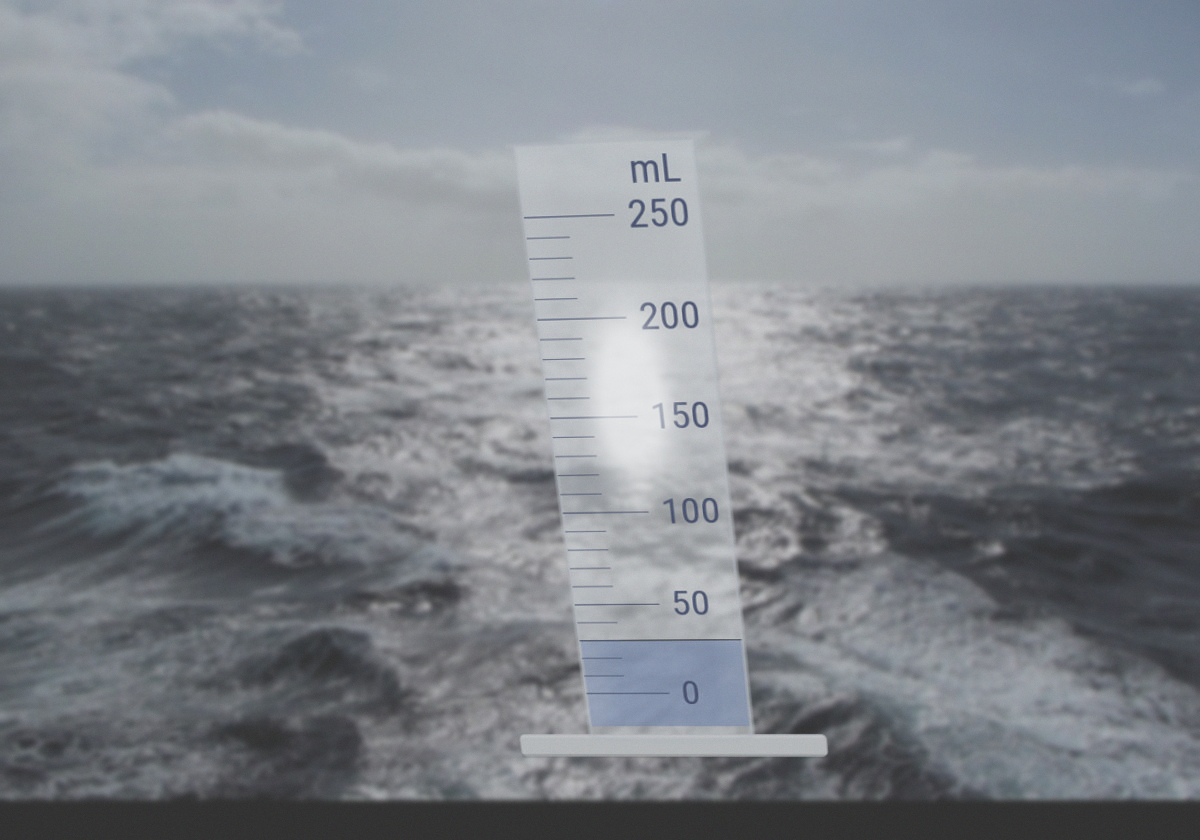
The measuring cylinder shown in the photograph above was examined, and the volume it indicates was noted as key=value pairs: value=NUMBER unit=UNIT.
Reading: value=30 unit=mL
